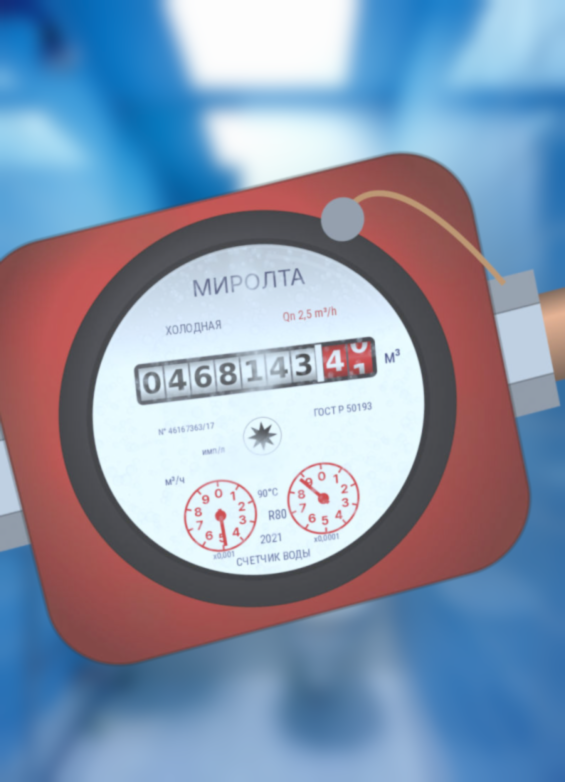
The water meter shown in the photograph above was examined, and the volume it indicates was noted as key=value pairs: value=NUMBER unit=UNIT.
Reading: value=468143.4048 unit=m³
